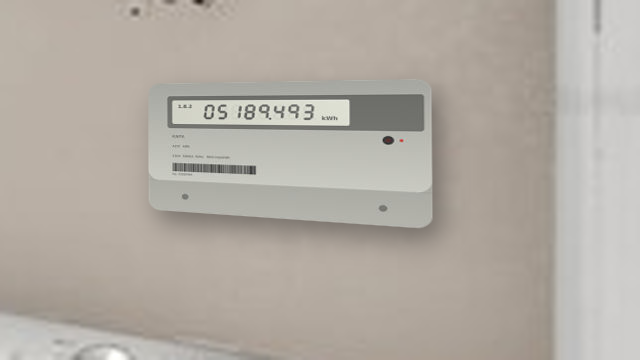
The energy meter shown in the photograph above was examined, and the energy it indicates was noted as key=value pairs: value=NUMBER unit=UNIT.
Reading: value=5189.493 unit=kWh
